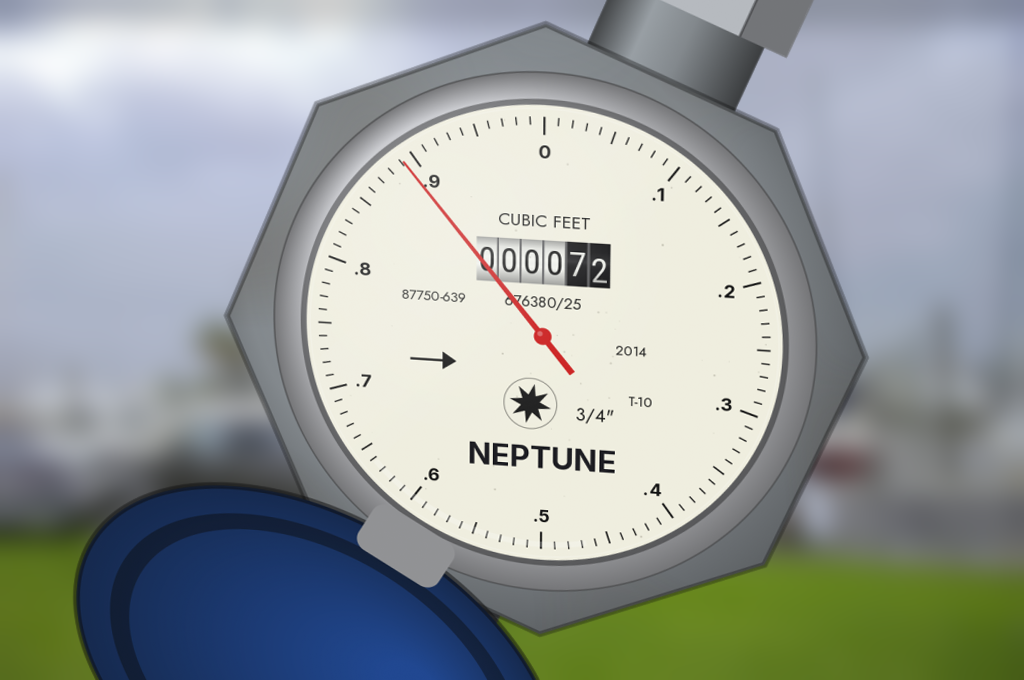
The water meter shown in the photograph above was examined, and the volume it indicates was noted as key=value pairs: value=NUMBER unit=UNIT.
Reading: value=71.89 unit=ft³
